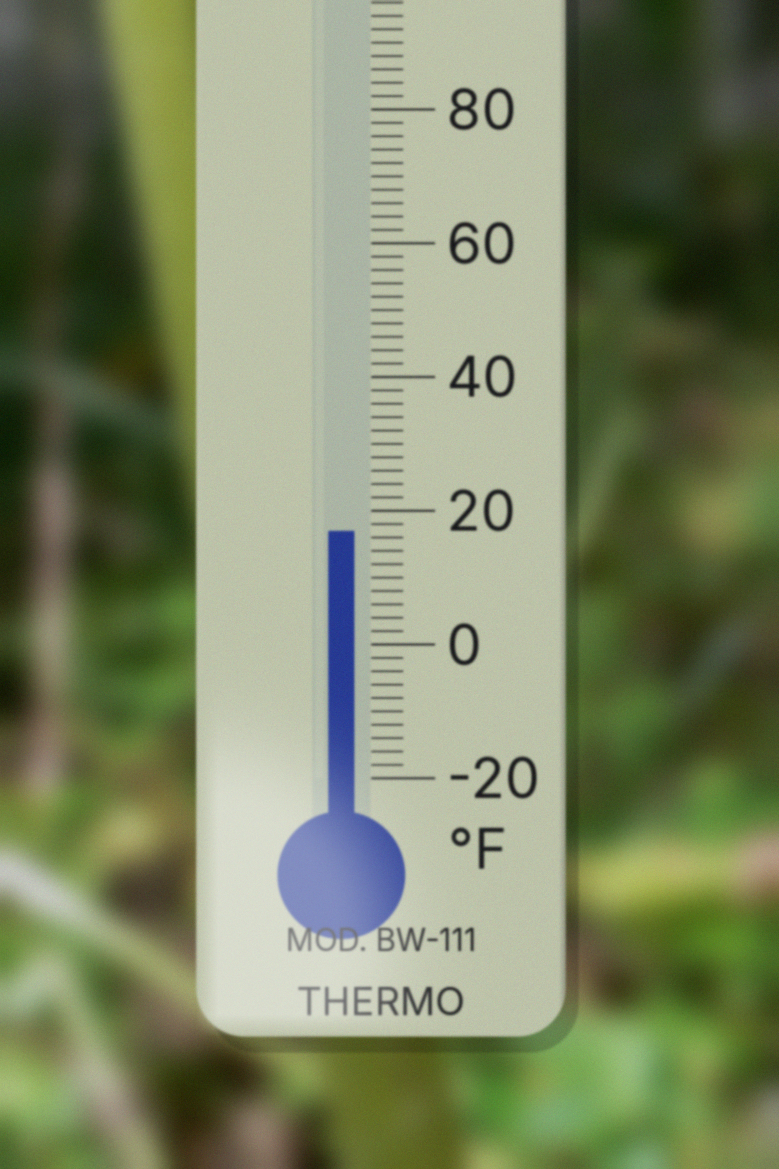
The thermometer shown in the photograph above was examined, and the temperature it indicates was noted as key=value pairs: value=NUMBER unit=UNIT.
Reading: value=17 unit=°F
